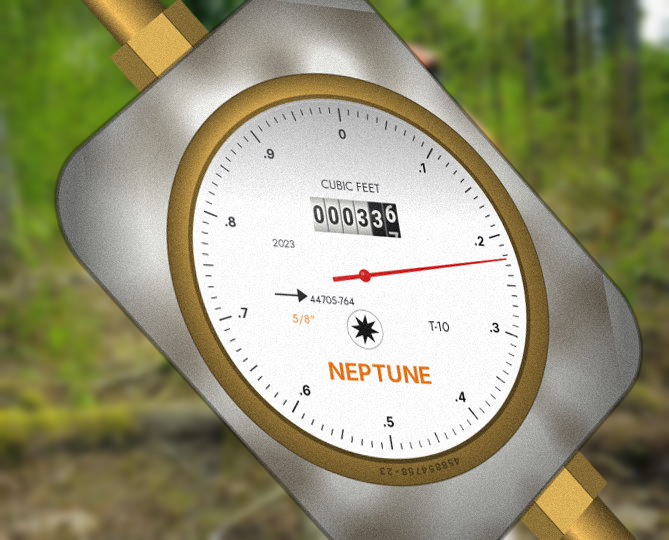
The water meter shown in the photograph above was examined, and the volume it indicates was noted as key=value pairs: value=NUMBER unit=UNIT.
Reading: value=336.22 unit=ft³
